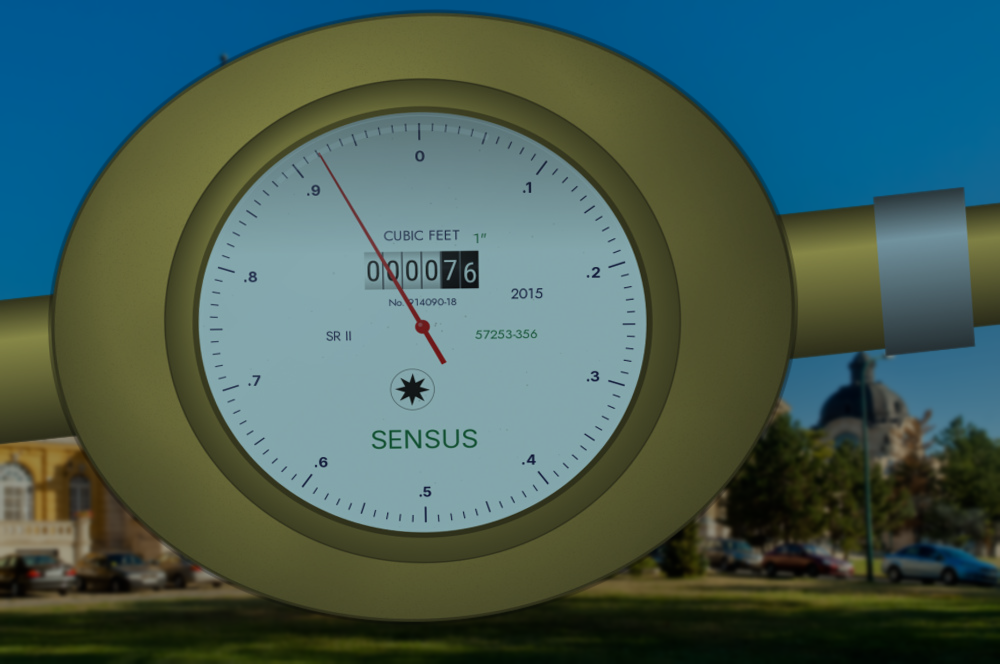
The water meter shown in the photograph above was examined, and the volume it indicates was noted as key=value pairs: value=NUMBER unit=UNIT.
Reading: value=75.92 unit=ft³
